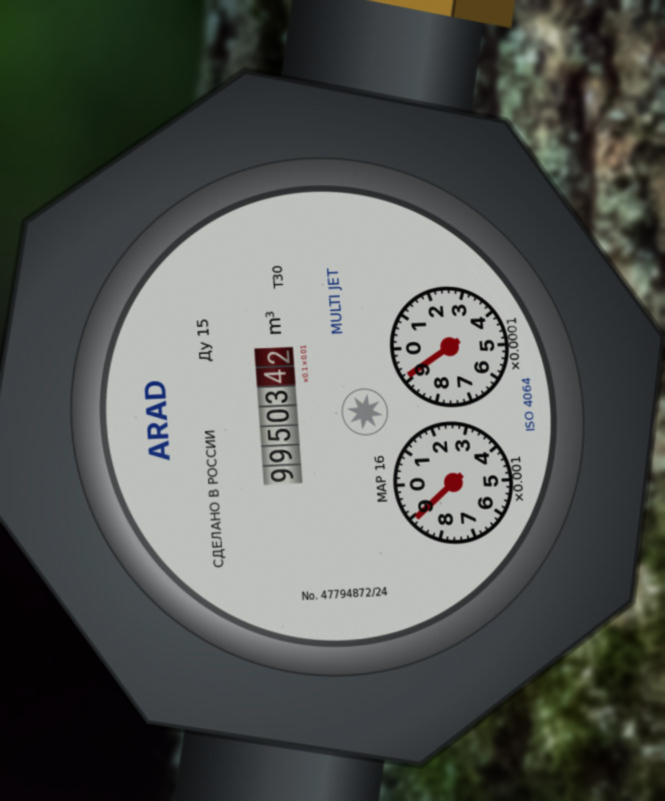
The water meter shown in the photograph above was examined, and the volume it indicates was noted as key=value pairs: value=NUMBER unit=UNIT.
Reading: value=99503.4189 unit=m³
